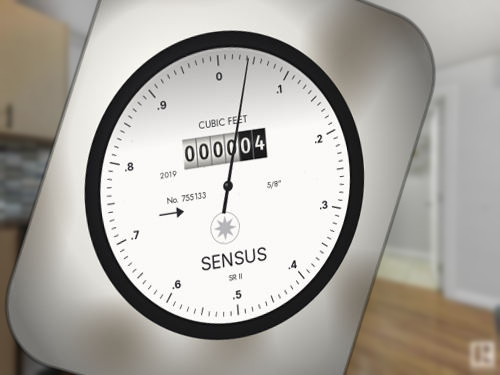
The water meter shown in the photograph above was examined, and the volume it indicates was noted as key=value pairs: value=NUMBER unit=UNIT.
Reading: value=4.04 unit=ft³
